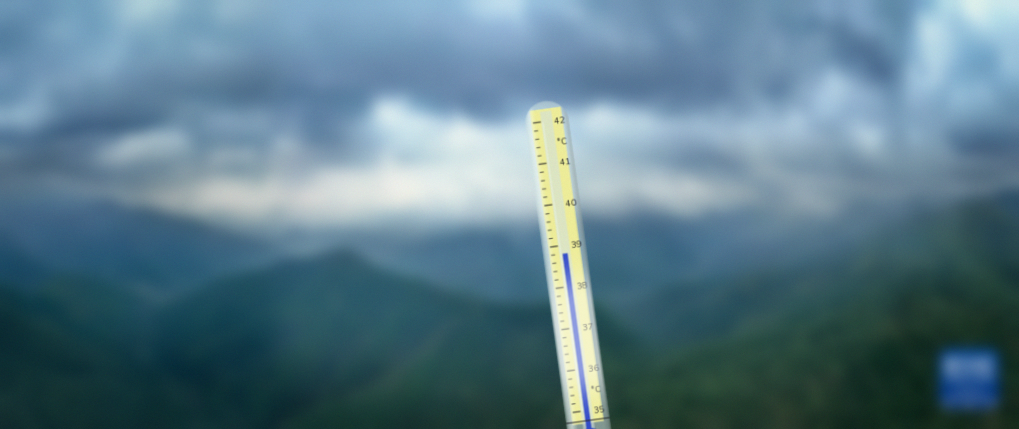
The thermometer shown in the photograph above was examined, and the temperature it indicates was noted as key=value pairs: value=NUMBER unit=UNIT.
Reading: value=38.8 unit=°C
